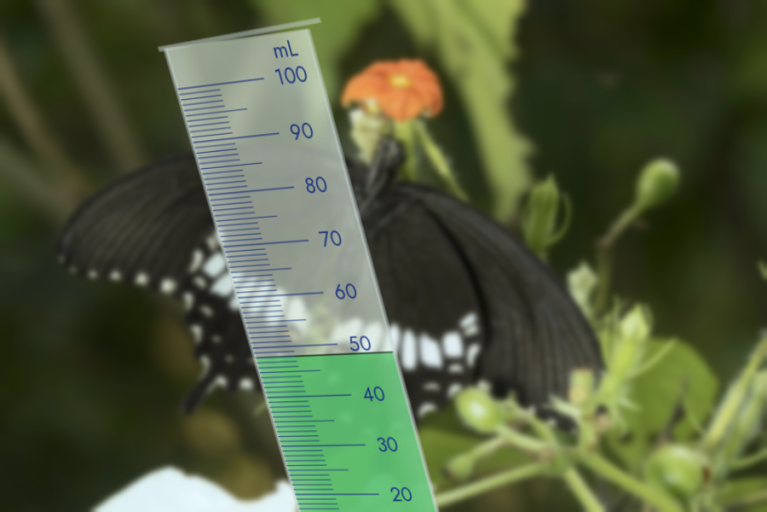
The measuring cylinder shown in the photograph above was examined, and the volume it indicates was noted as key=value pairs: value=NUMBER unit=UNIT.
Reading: value=48 unit=mL
